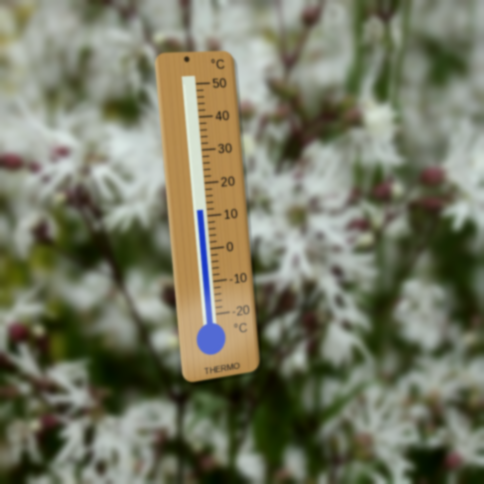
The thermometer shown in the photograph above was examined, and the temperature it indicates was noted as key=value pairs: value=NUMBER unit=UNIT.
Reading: value=12 unit=°C
